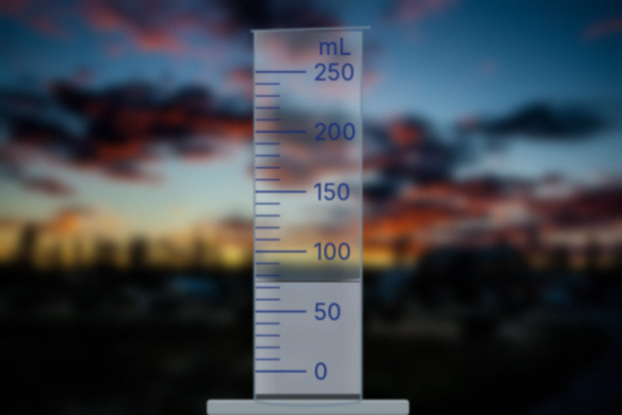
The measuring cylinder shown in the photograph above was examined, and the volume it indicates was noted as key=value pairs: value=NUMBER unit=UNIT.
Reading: value=75 unit=mL
